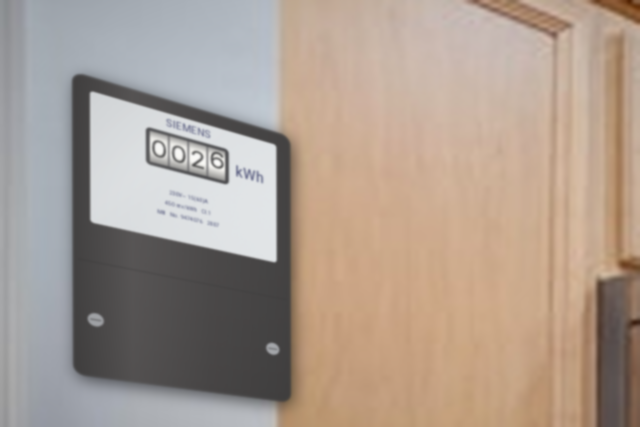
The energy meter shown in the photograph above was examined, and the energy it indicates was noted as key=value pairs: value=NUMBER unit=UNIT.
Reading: value=26 unit=kWh
